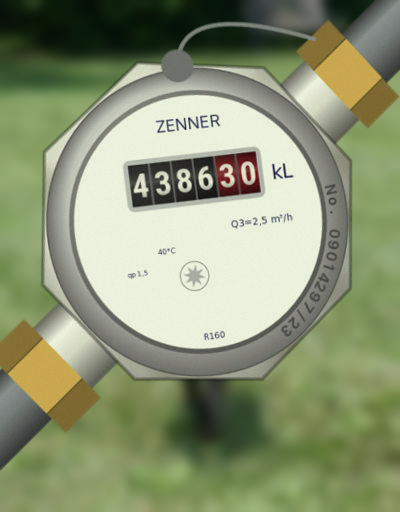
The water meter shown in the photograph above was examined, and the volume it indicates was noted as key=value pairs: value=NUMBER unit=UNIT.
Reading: value=4386.30 unit=kL
